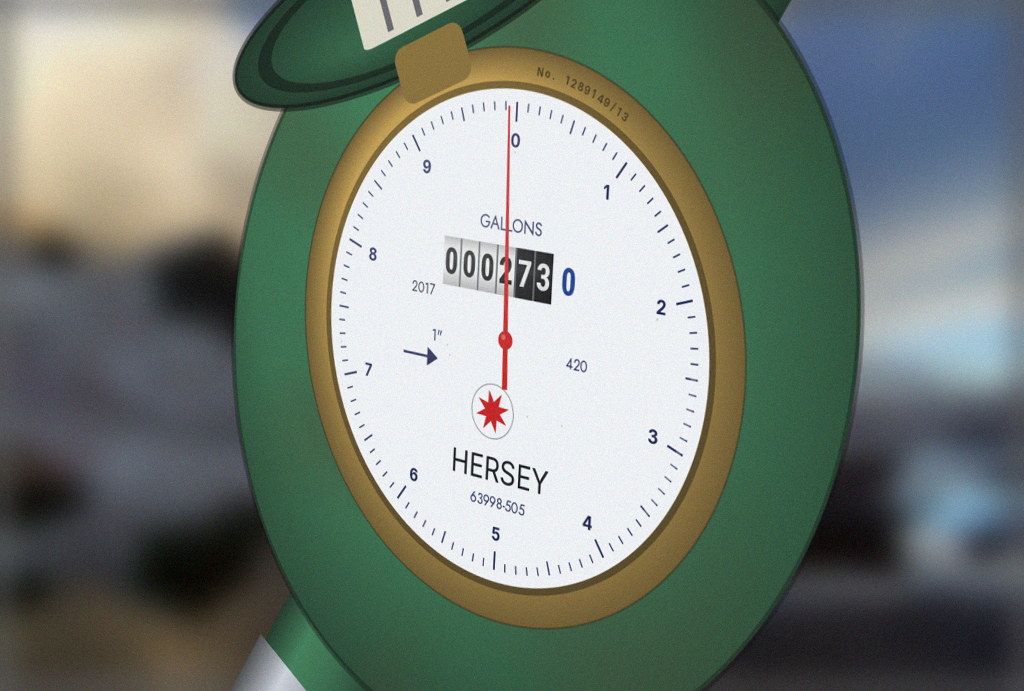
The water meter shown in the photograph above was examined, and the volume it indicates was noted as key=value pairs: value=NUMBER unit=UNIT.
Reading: value=2729.9 unit=gal
